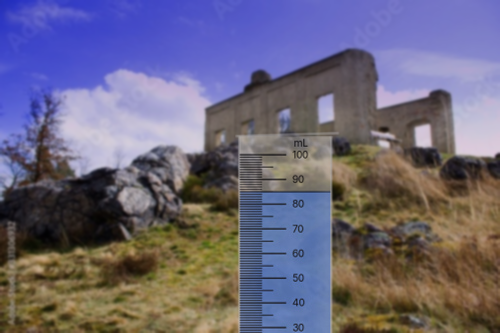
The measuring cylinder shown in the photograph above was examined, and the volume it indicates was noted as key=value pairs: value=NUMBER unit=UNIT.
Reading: value=85 unit=mL
